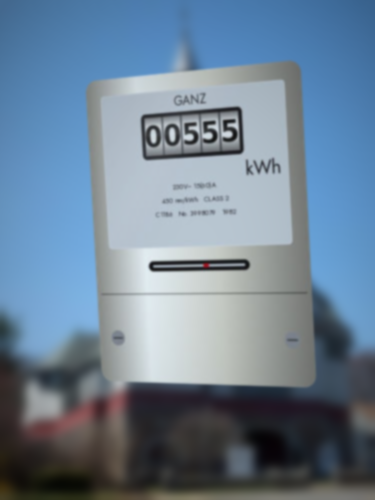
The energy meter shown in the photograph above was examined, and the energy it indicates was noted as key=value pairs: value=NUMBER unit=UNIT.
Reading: value=555 unit=kWh
